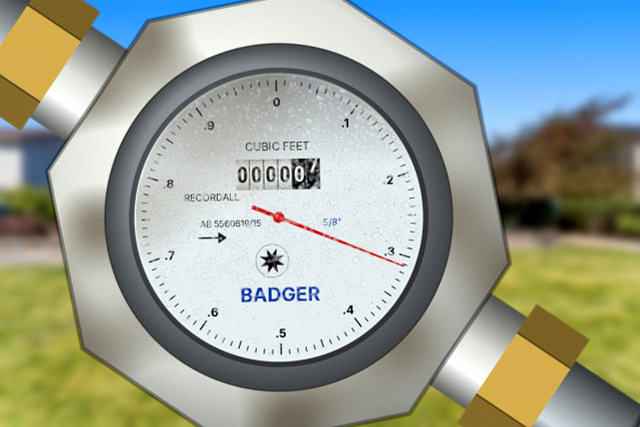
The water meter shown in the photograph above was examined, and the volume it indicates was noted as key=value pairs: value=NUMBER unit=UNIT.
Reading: value=7.31 unit=ft³
